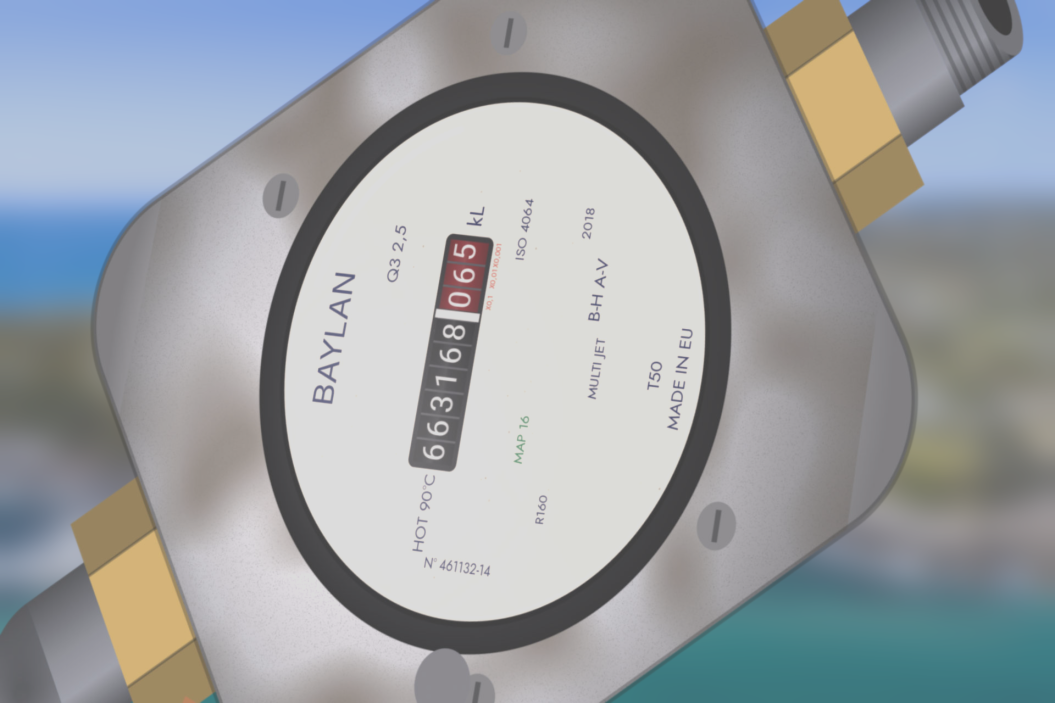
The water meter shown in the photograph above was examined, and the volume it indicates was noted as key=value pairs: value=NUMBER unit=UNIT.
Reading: value=663168.065 unit=kL
